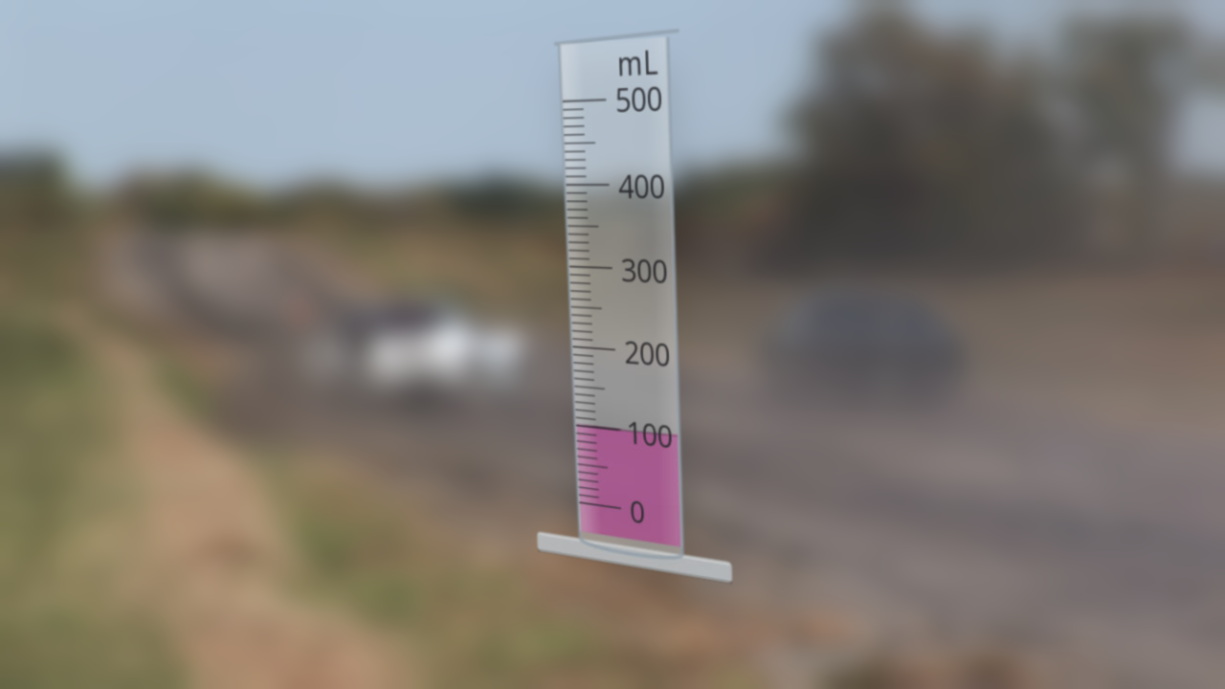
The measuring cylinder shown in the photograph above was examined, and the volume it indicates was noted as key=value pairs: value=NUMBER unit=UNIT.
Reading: value=100 unit=mL
